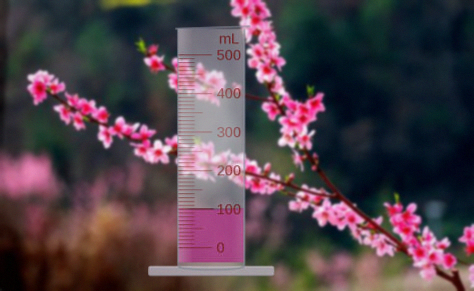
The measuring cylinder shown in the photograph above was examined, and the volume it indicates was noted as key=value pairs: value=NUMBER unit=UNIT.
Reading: value=100 unit=mL
